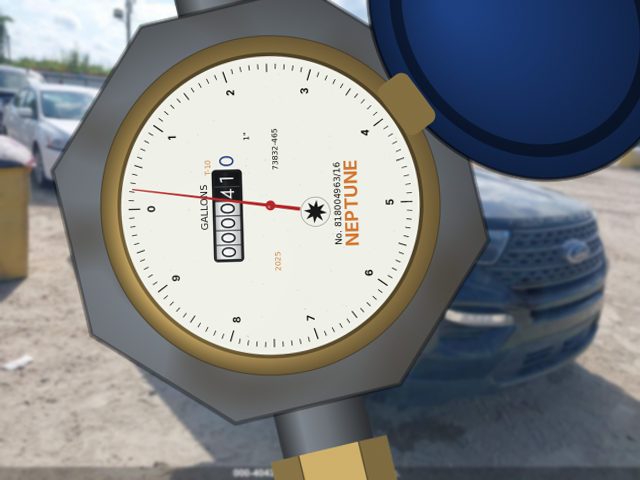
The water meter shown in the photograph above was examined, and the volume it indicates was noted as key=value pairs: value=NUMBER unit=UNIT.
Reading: value=410.2 unit=gal
